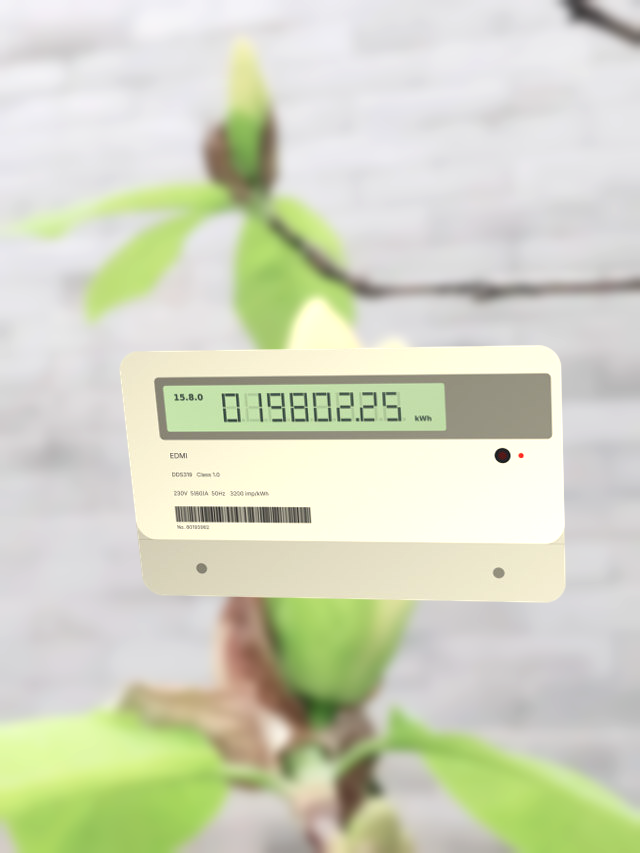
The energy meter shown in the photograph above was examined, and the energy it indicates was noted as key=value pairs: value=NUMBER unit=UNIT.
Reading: value=19802.25 unit=kWh
